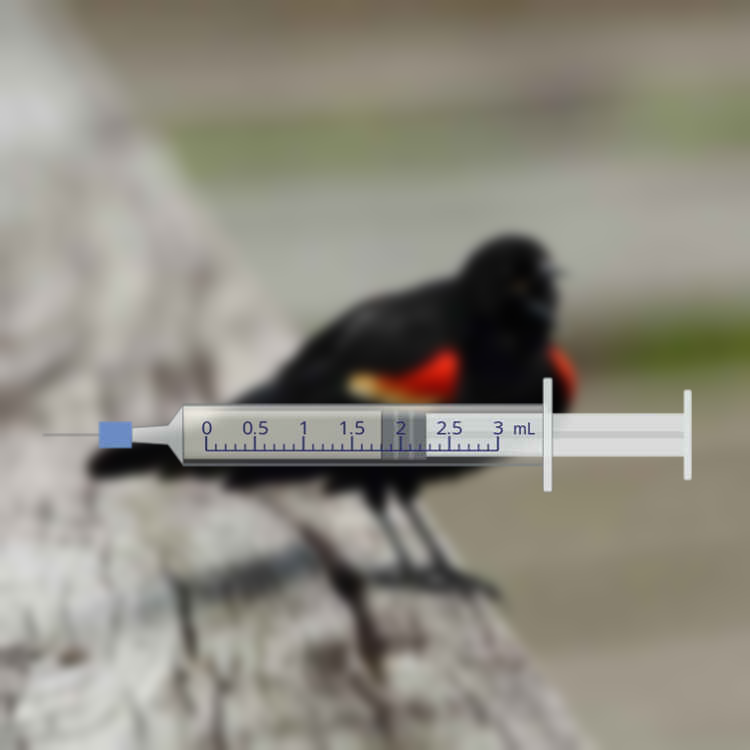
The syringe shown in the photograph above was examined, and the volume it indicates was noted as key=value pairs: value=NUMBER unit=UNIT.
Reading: value=1.8 unit=mL
